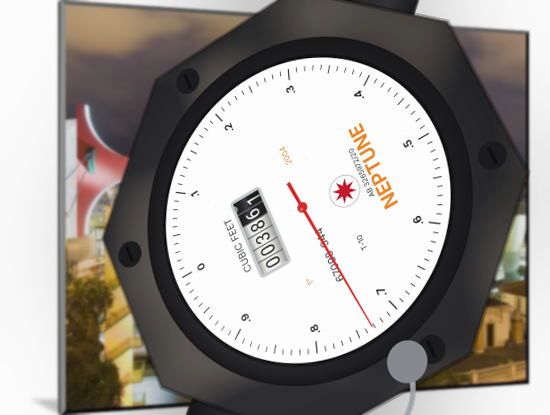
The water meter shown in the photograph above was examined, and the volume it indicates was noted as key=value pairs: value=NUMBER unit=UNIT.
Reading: value=3860.73 unit=ft³
